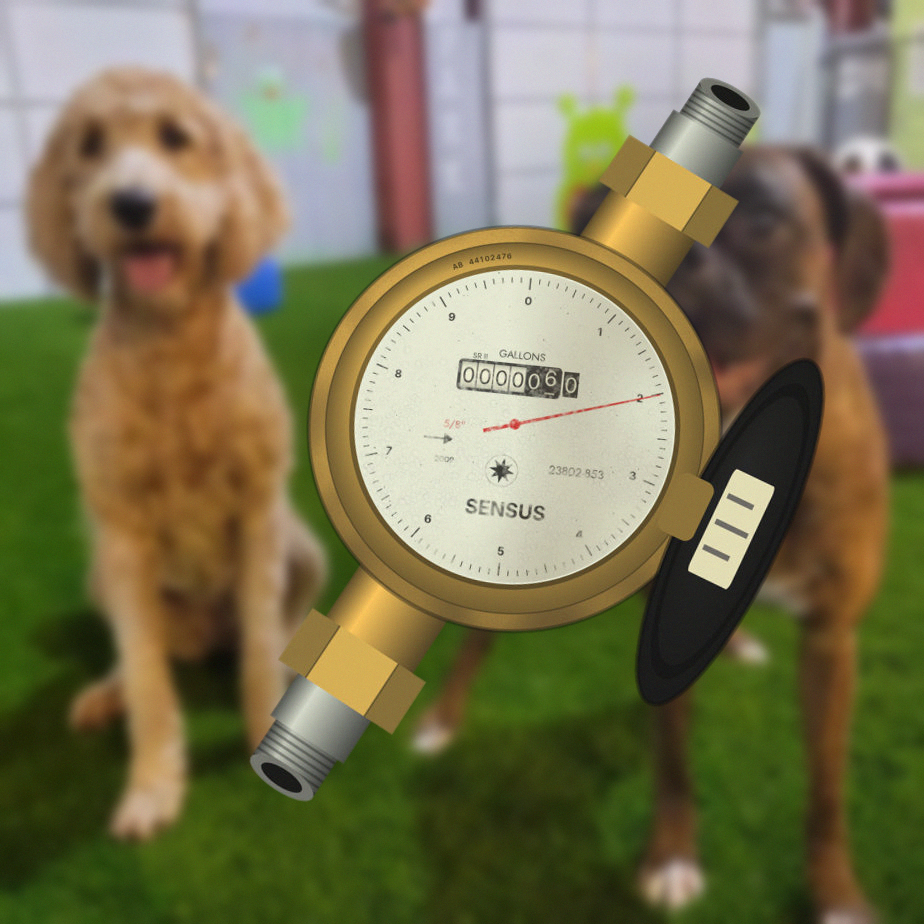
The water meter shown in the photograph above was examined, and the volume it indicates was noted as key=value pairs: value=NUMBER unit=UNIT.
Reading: value=62.0 unit=gal
